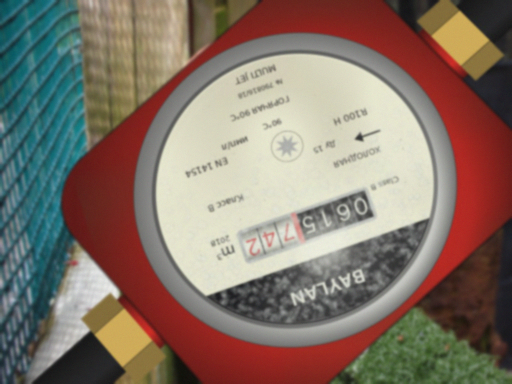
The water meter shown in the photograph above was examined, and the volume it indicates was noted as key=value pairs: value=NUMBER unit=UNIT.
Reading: value=615.742 unit=m³
